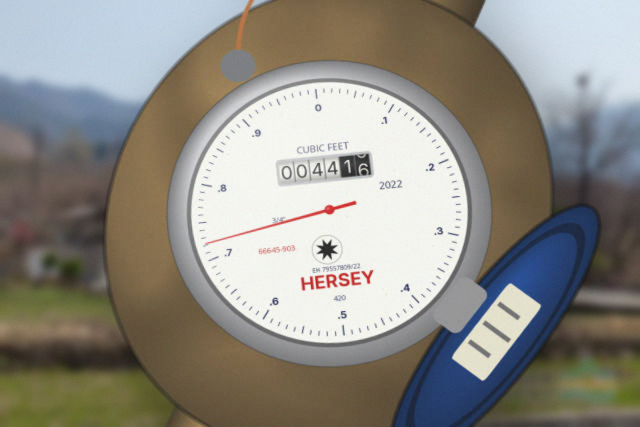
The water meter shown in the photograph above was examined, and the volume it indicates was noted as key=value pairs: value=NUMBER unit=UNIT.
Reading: value=4415.72 unit=ft³
